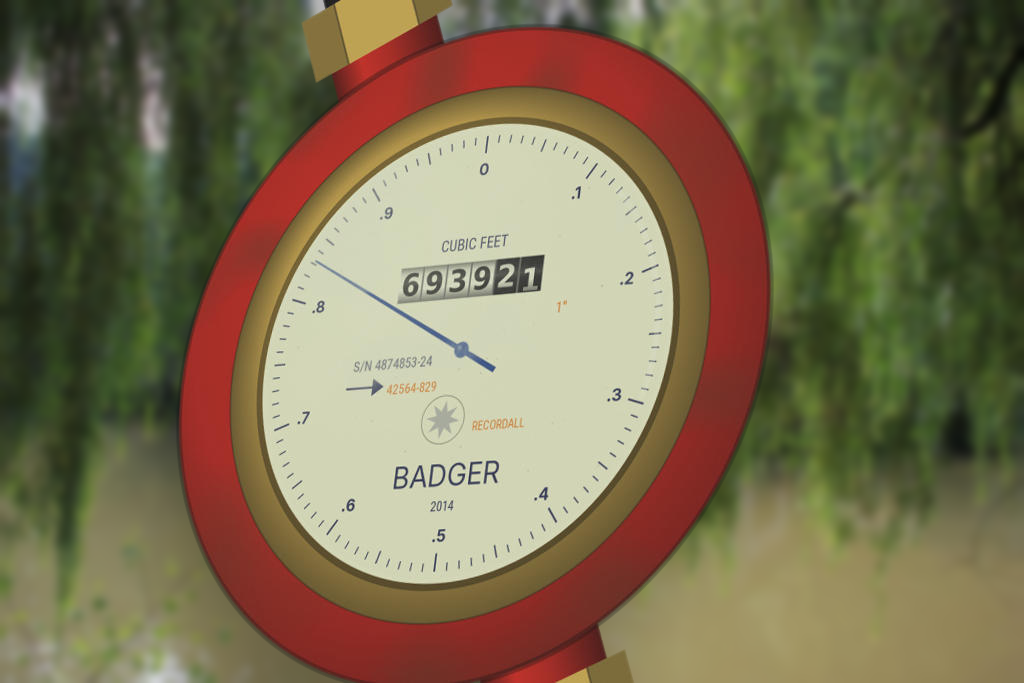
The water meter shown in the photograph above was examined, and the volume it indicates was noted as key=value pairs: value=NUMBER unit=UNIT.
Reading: value=693920.83 unit=ft³
